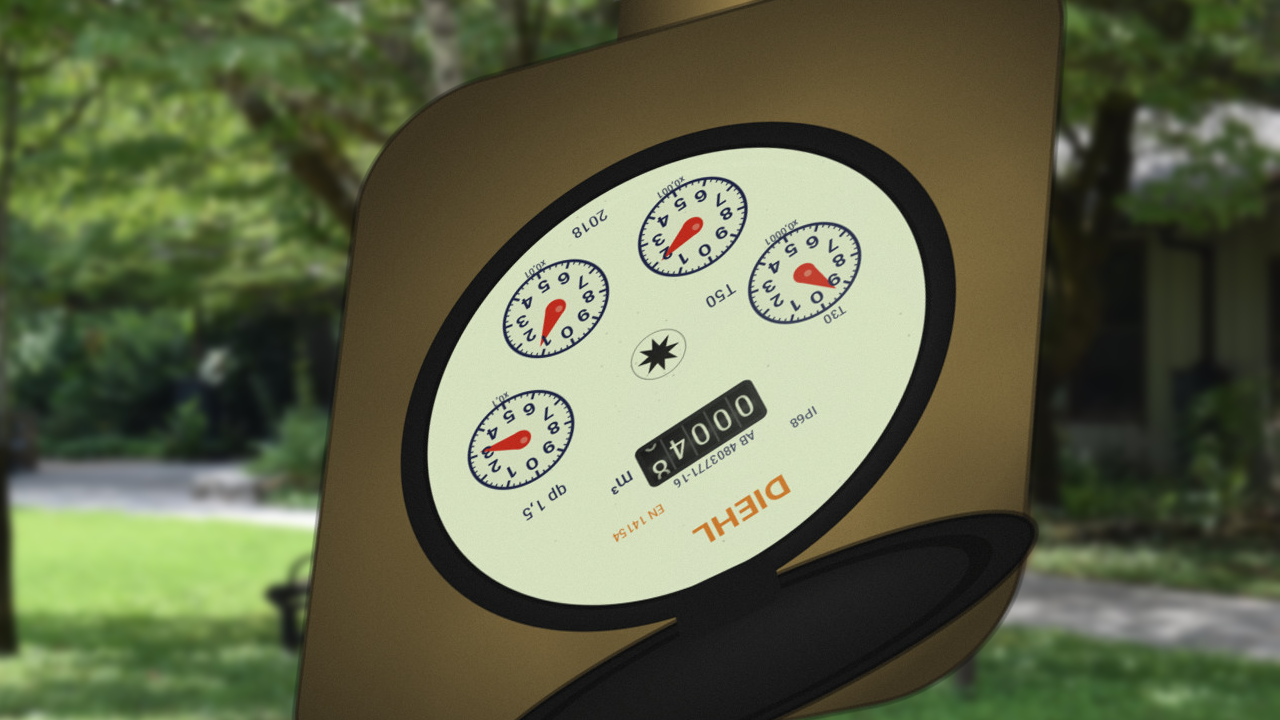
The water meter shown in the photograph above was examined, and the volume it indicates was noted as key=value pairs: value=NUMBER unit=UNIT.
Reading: value=48.3119 unit=m³
